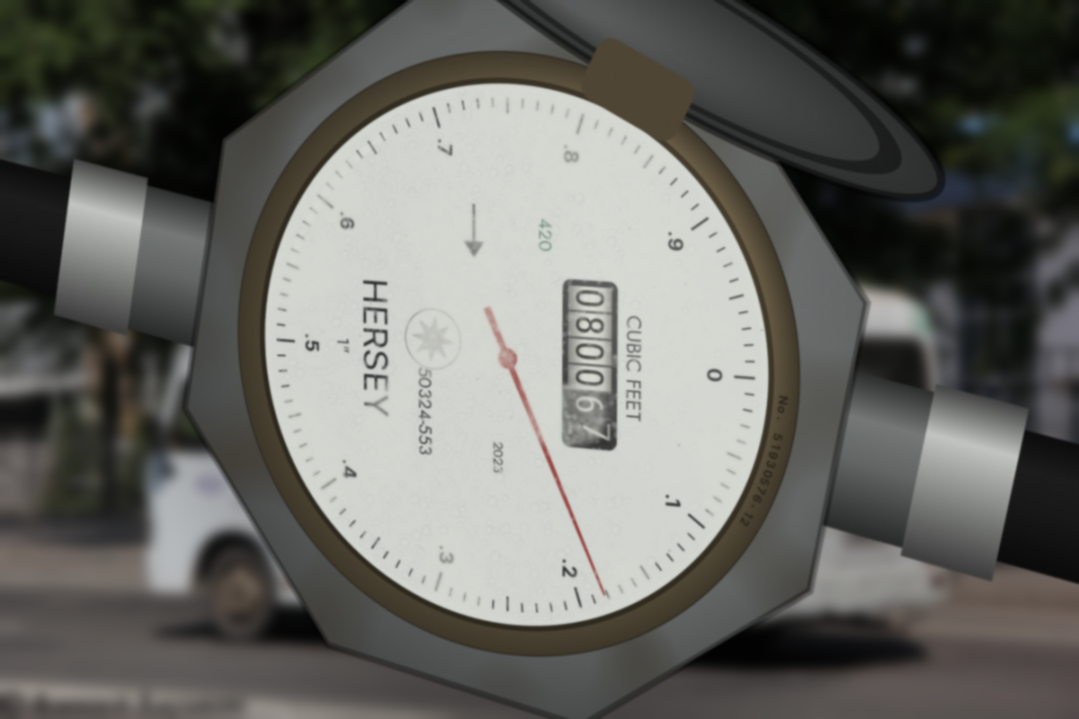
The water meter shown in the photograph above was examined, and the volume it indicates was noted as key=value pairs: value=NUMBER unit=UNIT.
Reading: value=80067.18 unit=ft³
